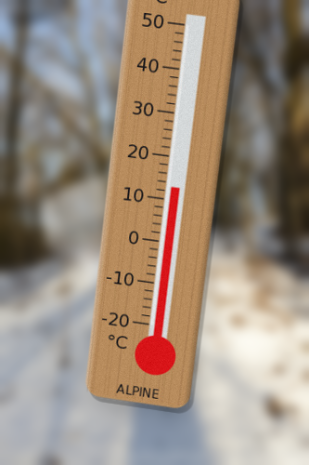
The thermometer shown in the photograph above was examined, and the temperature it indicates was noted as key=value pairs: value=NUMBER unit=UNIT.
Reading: value=13 unit=°C
